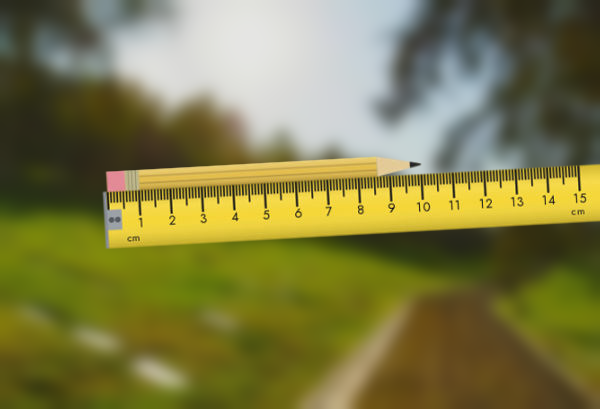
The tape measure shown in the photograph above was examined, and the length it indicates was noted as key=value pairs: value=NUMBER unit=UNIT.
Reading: value=10 unit=cm
